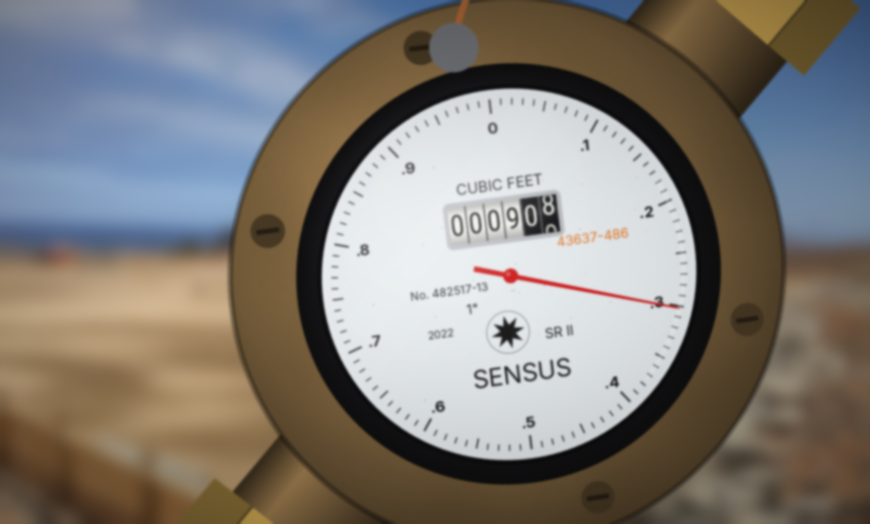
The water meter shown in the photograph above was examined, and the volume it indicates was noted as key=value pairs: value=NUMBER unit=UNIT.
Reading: value=908.30 unit=ft³
